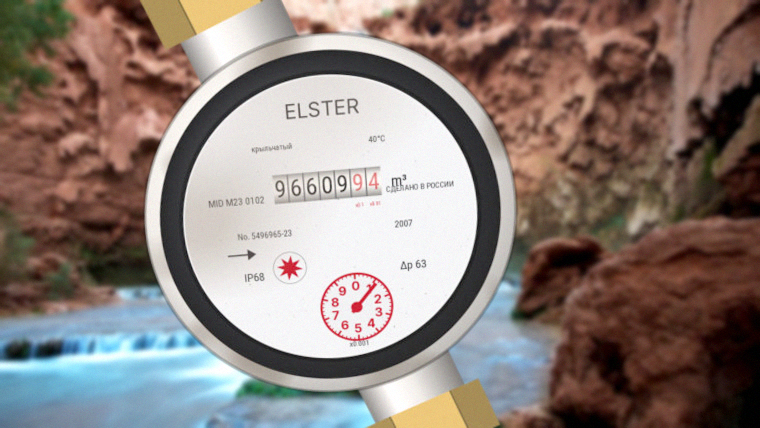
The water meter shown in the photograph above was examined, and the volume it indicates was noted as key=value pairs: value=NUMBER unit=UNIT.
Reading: value=96609.941 unit=m³
